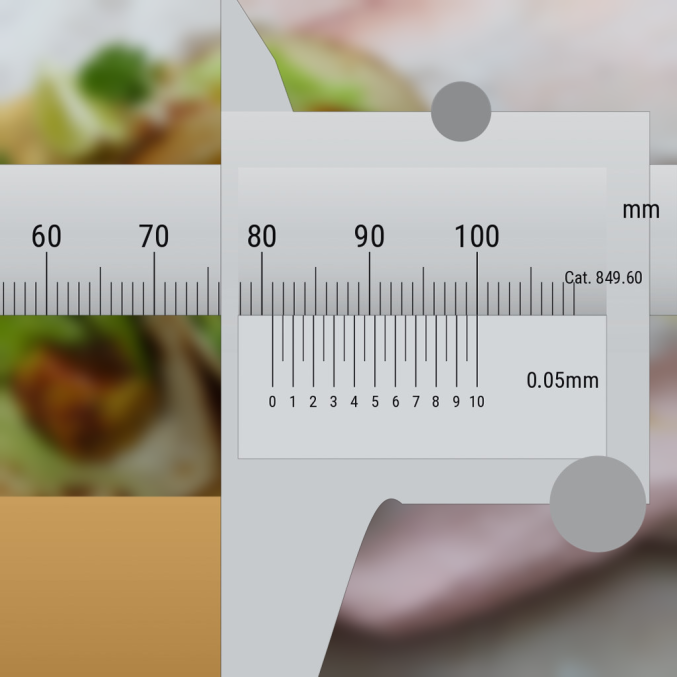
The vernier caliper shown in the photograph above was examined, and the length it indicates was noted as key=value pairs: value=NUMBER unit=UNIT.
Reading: value=81.0 unit=mm
